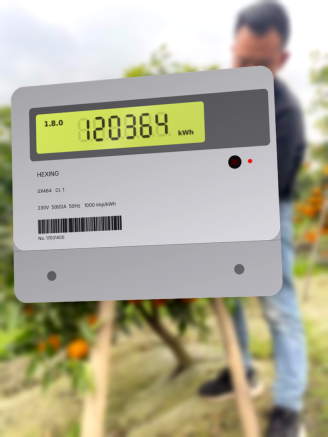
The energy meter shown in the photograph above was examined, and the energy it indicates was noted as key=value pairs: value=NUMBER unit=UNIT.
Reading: value=120364 unit=kWh
